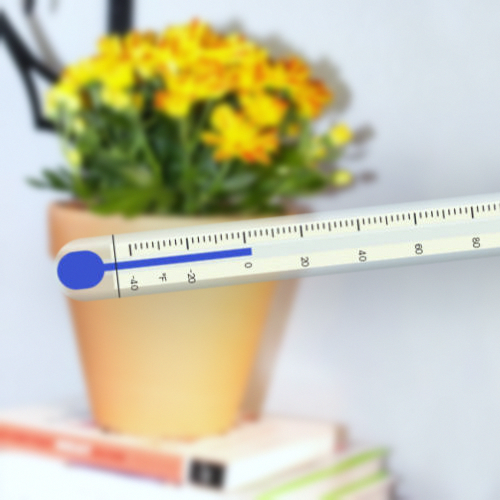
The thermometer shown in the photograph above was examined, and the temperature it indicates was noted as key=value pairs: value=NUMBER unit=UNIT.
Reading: value=2 unit=°F
